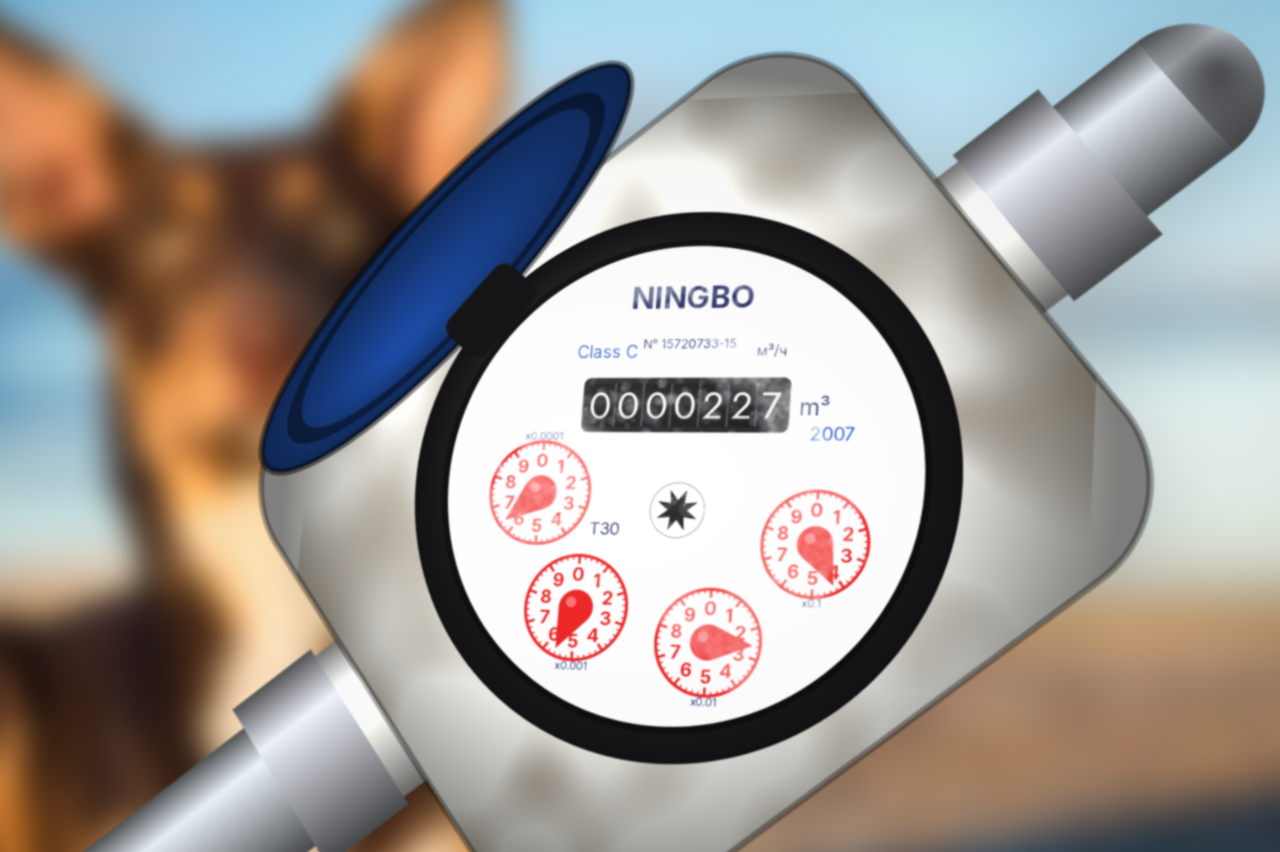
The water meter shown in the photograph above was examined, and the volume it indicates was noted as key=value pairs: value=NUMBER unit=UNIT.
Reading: value=227.4256 unit=m³
